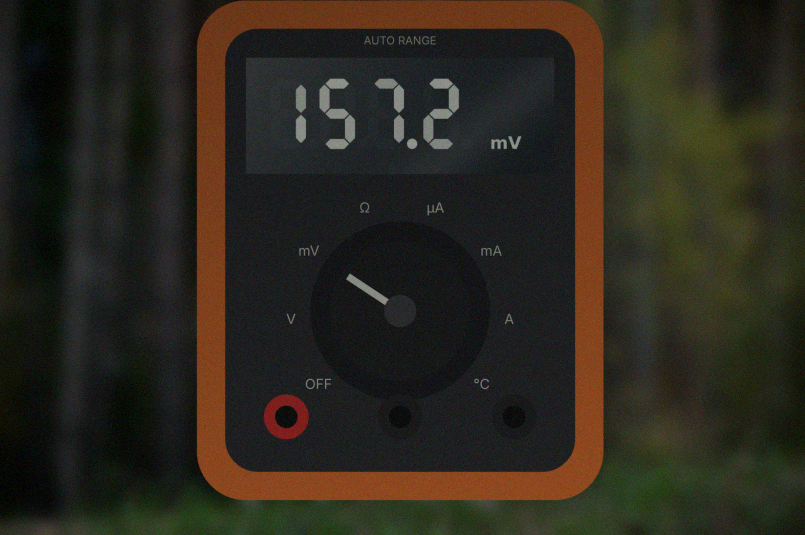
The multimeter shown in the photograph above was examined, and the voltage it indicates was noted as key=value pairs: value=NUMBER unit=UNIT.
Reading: value=157.2 unit=mV
